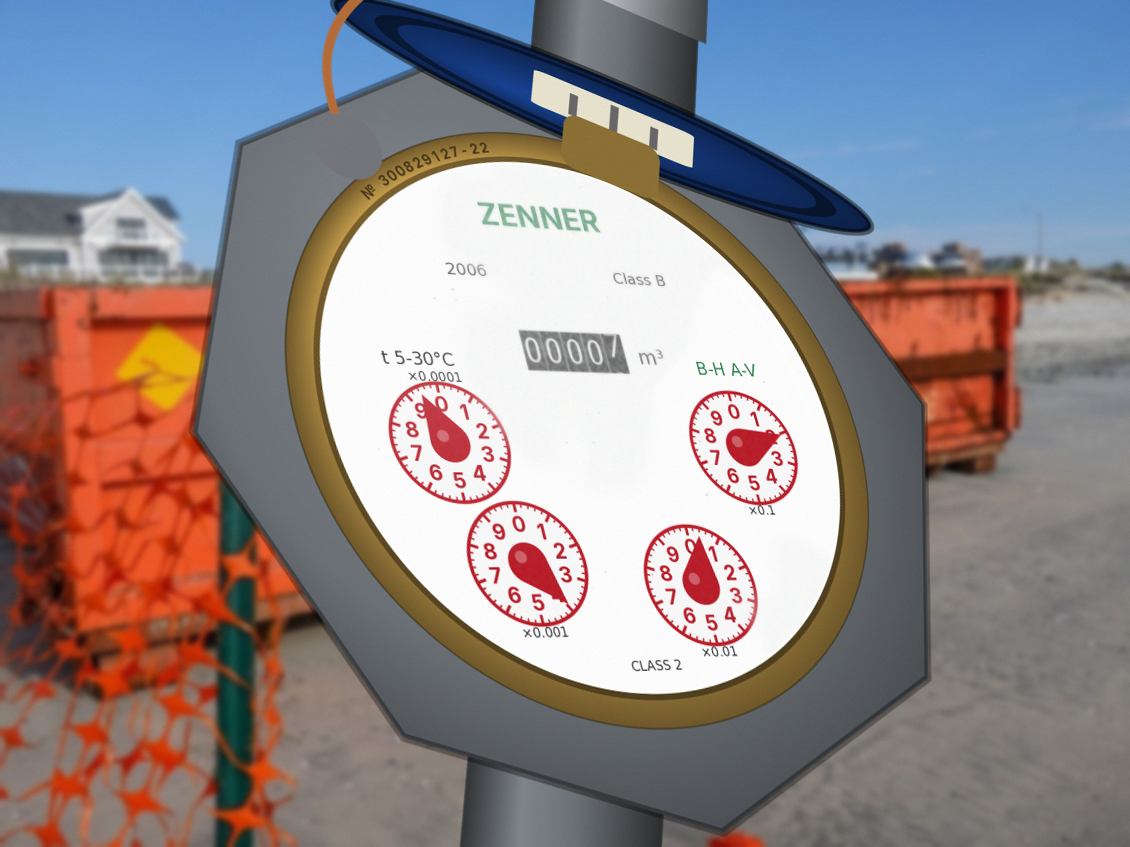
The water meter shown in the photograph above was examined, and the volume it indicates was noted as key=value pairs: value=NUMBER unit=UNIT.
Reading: value=7.2039 unit=m³
